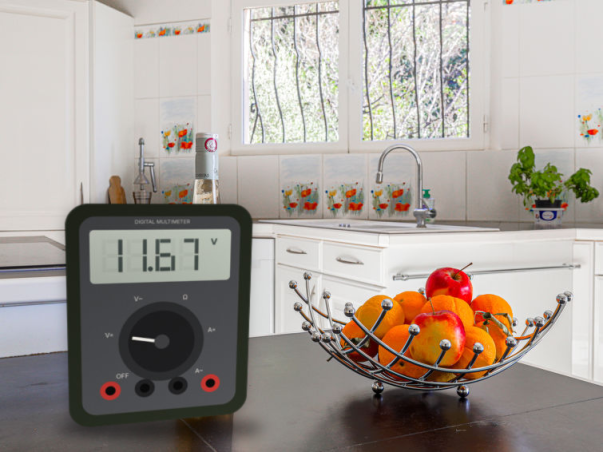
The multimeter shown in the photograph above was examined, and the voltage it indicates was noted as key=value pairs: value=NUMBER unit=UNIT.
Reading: value=11.67 unit=V
